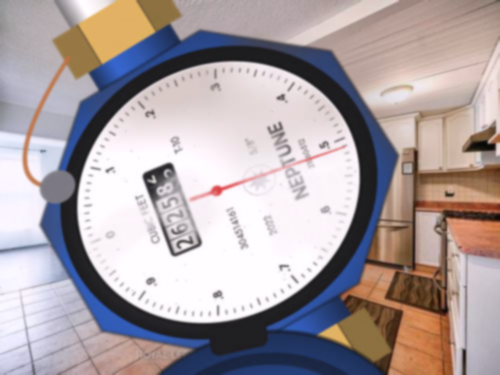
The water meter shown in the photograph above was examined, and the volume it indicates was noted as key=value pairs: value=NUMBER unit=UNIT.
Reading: value=262582.51 unit=ft³
